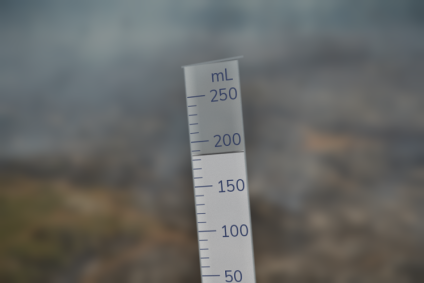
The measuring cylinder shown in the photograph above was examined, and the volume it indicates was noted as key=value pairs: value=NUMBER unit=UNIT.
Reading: value=185 unit=mL
